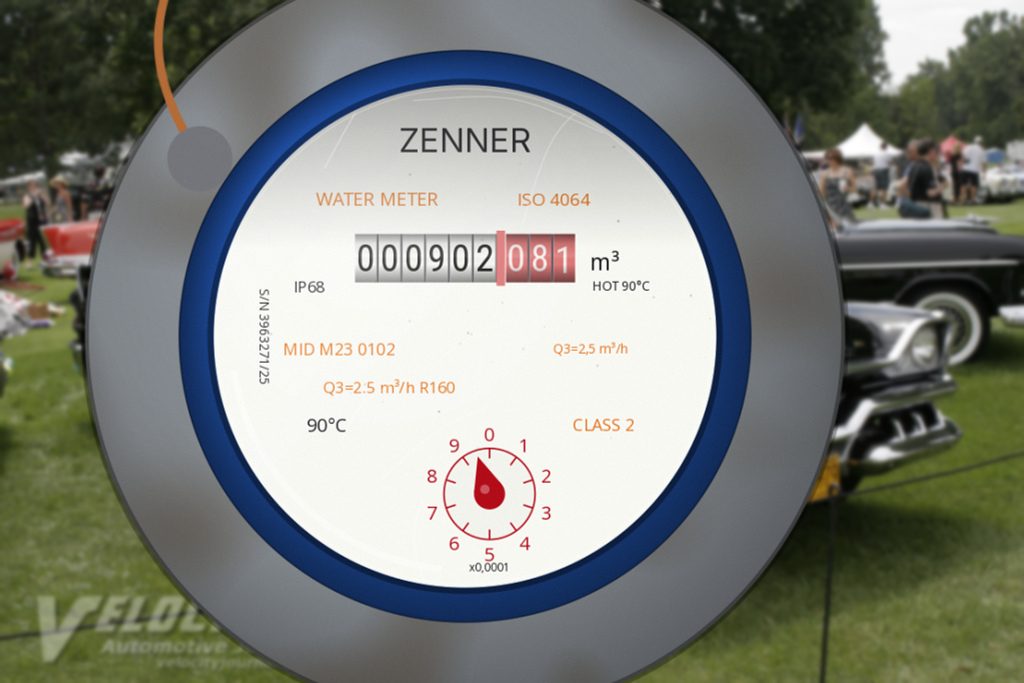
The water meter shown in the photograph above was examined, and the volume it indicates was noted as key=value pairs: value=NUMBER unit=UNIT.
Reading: value=902.0809 unit=m³
